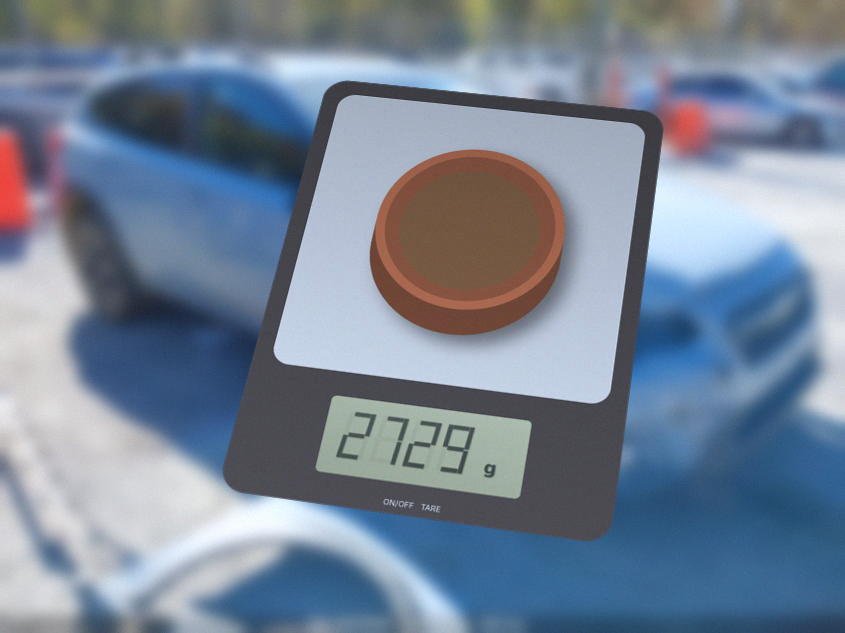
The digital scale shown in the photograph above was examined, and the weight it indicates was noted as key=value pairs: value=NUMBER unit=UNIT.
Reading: value=2729 unit=g
